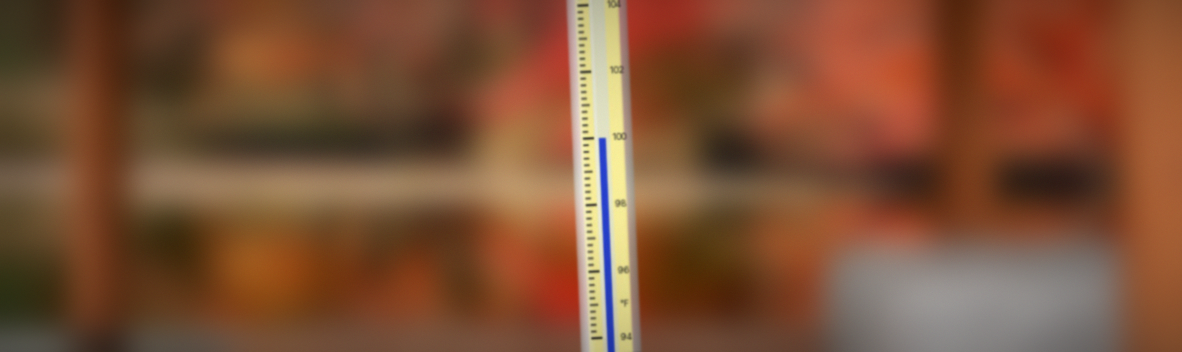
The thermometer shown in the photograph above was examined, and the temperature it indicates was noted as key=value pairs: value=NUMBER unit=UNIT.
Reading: value=100 unit=°F
